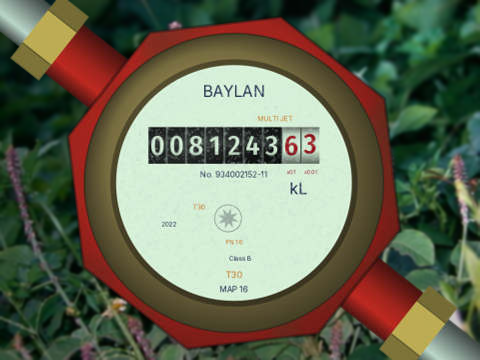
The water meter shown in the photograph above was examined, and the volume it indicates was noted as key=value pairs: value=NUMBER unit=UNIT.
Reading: value=81243.63 unit=kL
